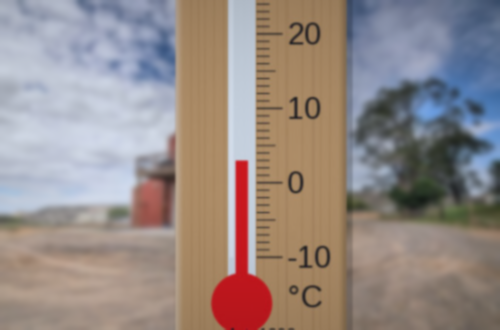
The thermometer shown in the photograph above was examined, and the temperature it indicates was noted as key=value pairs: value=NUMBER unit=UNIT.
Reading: value=3 unit=°C
